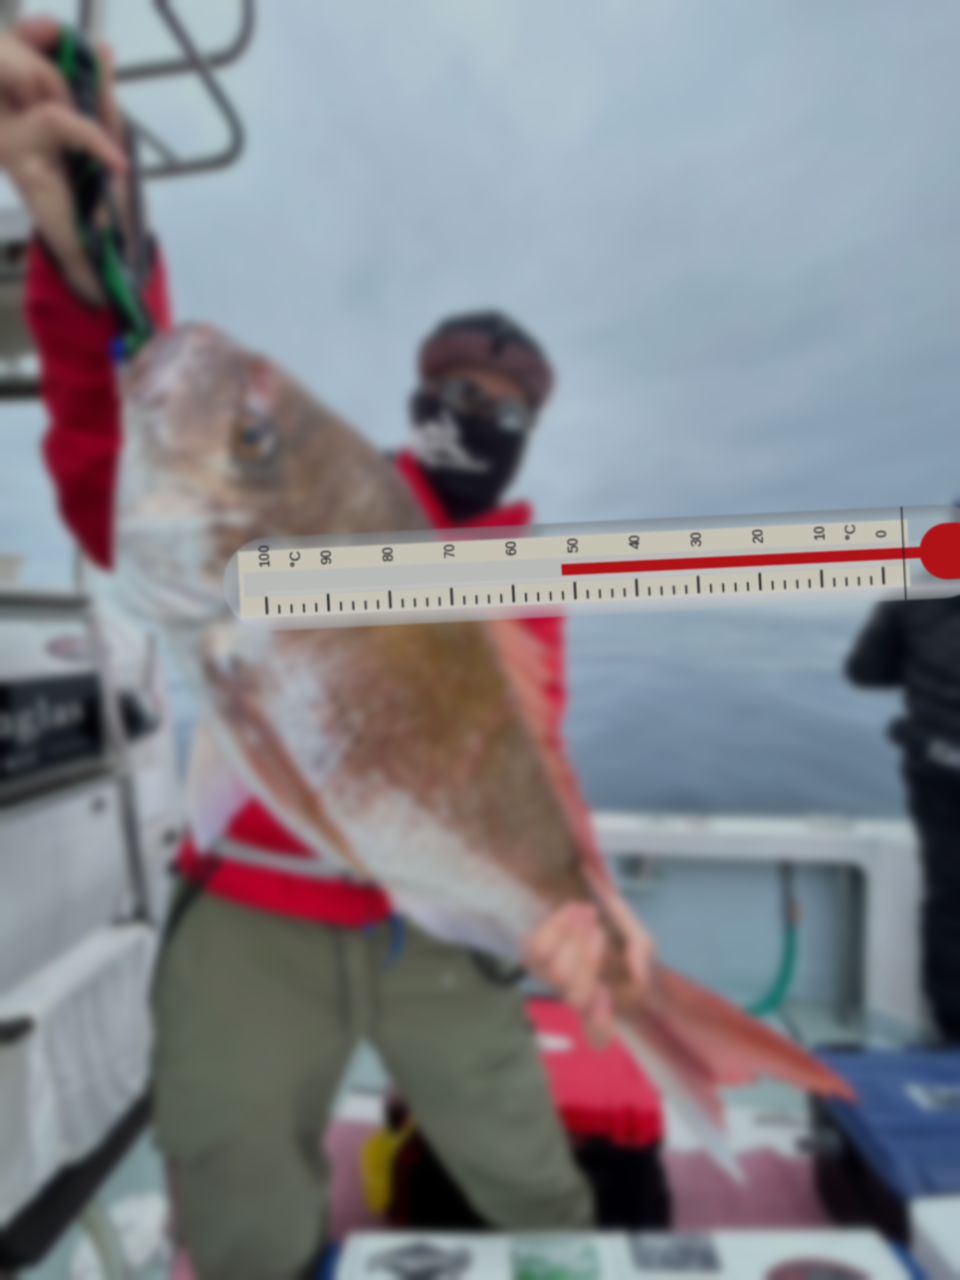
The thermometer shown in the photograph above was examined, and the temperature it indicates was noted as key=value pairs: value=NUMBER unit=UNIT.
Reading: value=52 unit=°C
